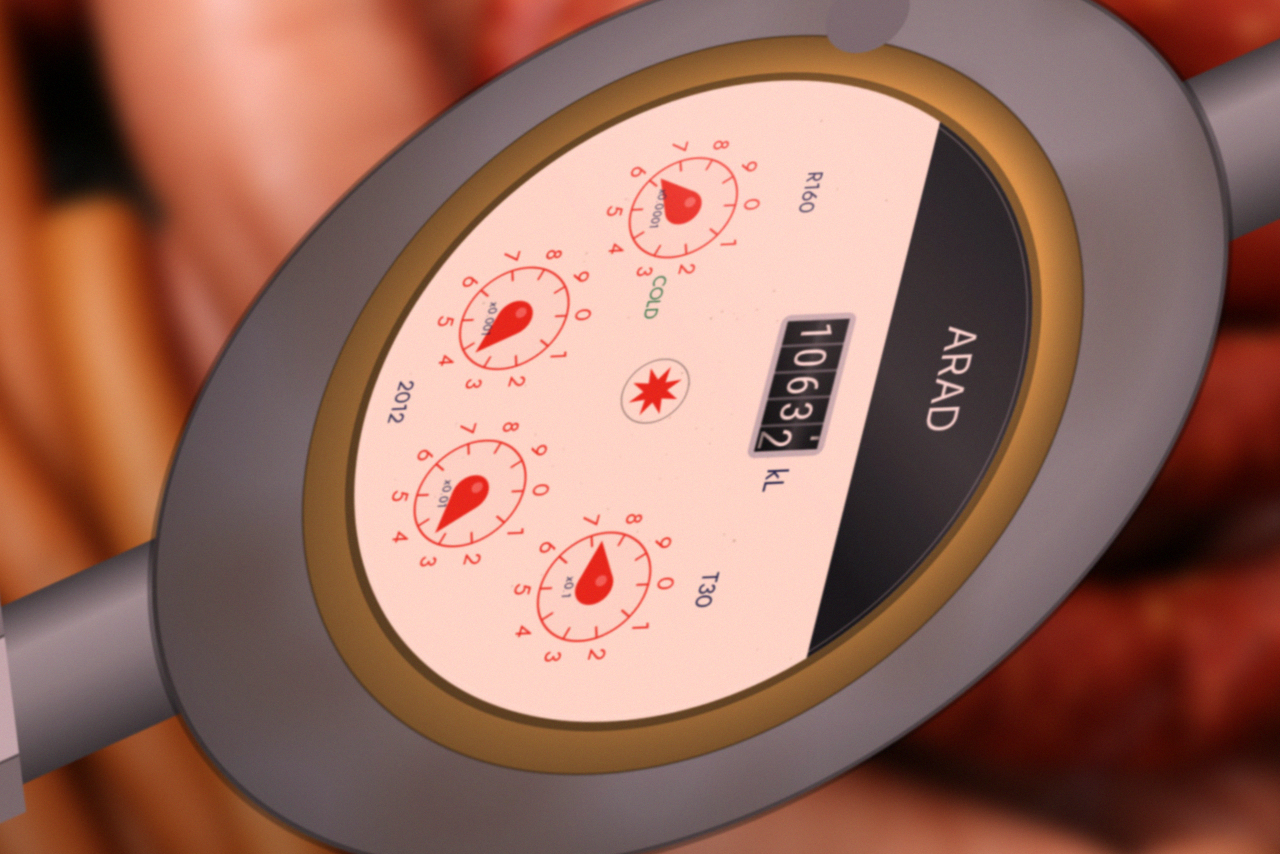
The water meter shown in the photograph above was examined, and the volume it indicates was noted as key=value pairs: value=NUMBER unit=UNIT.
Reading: value=10631.7336 unit=kL
